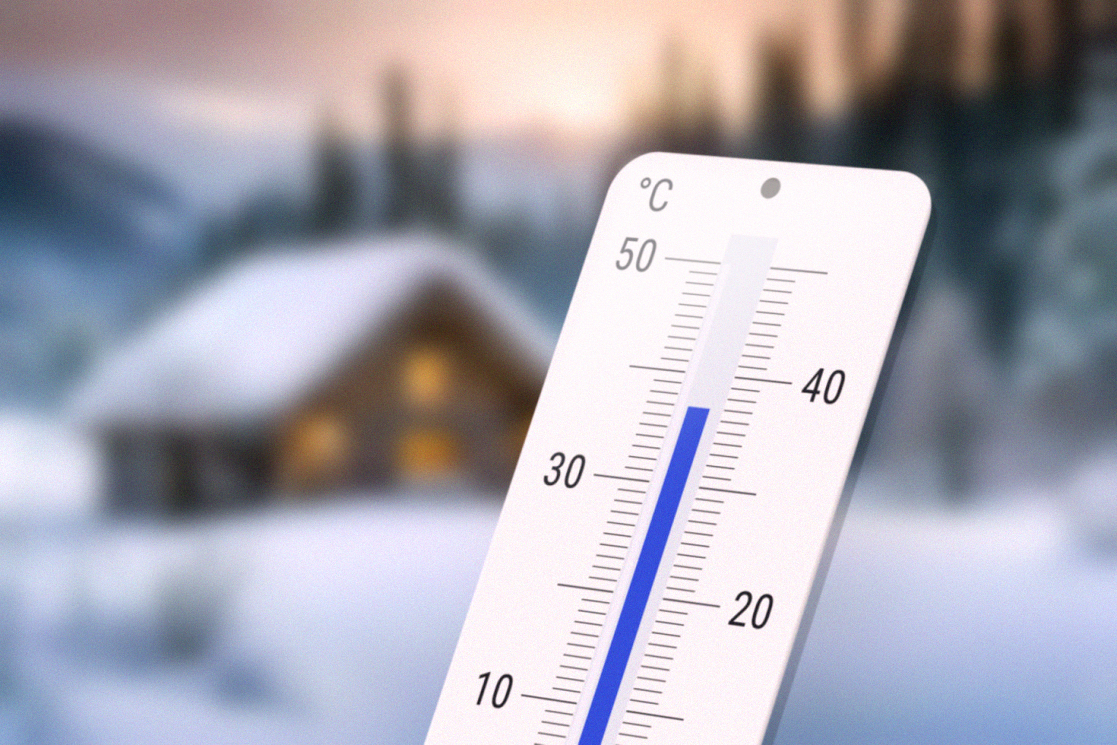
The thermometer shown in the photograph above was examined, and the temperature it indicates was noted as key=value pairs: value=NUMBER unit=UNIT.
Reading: value=37 unit=°C
